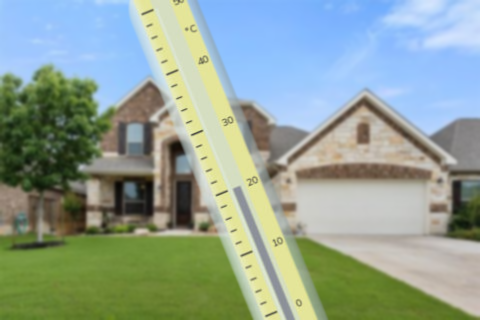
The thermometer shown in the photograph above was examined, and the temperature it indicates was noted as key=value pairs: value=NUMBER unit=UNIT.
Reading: value=20 unit=°C
